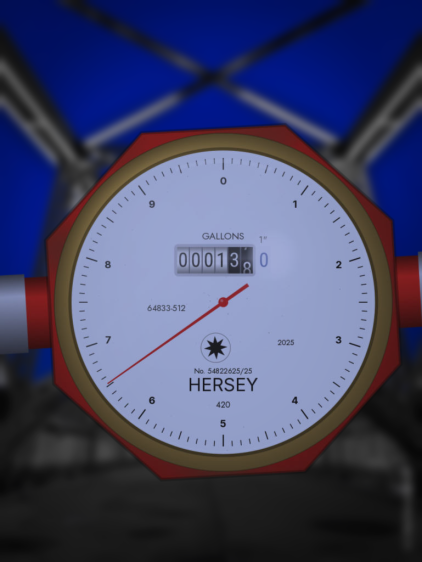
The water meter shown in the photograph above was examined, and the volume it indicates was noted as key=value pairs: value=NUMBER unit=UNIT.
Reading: value=1376.5 unit=gal
